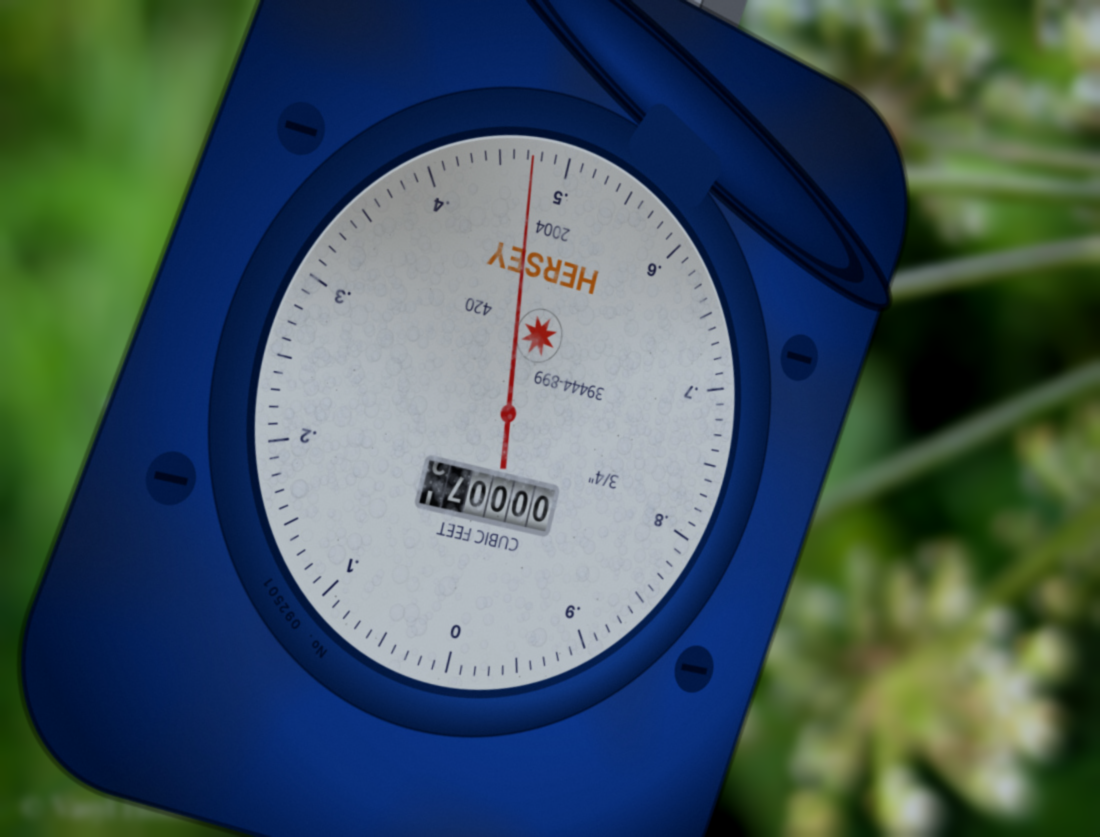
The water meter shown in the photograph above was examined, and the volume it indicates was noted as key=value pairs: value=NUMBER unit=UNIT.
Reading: value=71.47 unit=ft³
